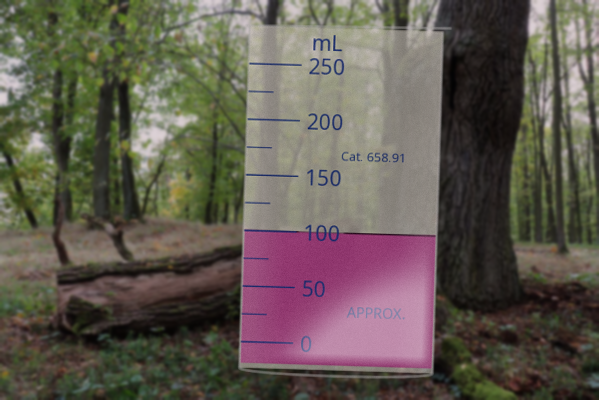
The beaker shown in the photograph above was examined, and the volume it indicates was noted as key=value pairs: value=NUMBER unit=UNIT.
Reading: value=100 unit=mL
